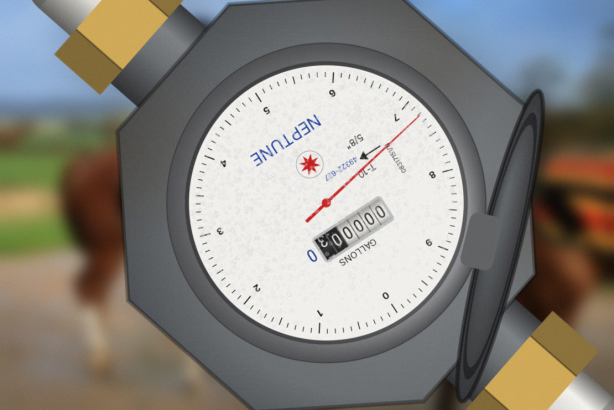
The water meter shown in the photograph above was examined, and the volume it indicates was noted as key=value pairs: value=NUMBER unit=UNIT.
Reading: value=27.2 unit=gal
